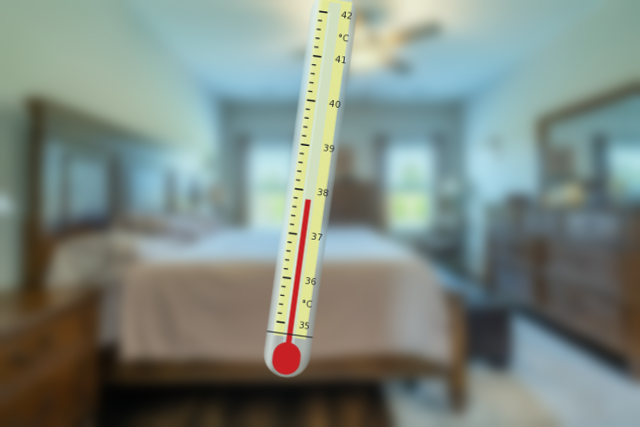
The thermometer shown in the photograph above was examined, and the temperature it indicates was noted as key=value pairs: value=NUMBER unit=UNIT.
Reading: value=37.8 unit=°C
